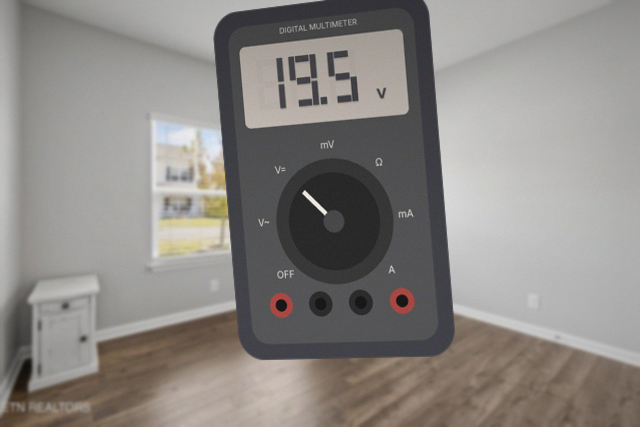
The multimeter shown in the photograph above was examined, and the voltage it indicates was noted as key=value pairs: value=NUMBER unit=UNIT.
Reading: value=19.5 unit=V
